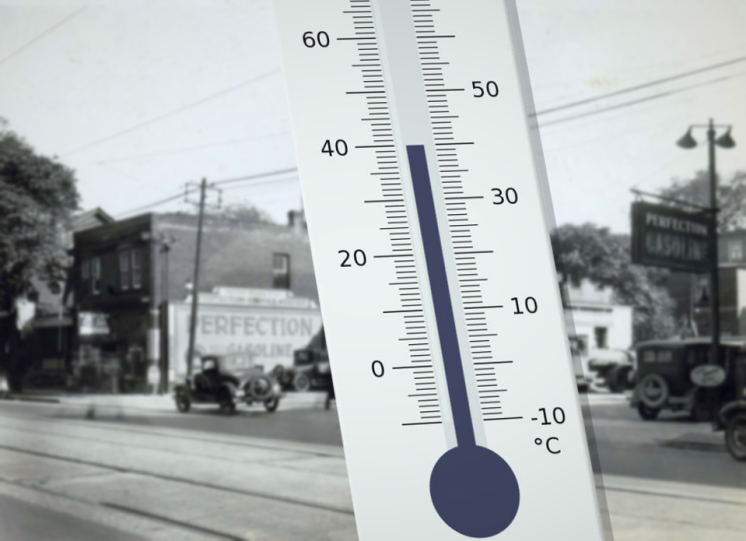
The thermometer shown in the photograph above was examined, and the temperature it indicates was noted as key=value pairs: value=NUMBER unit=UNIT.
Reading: value=40 unit=°C
